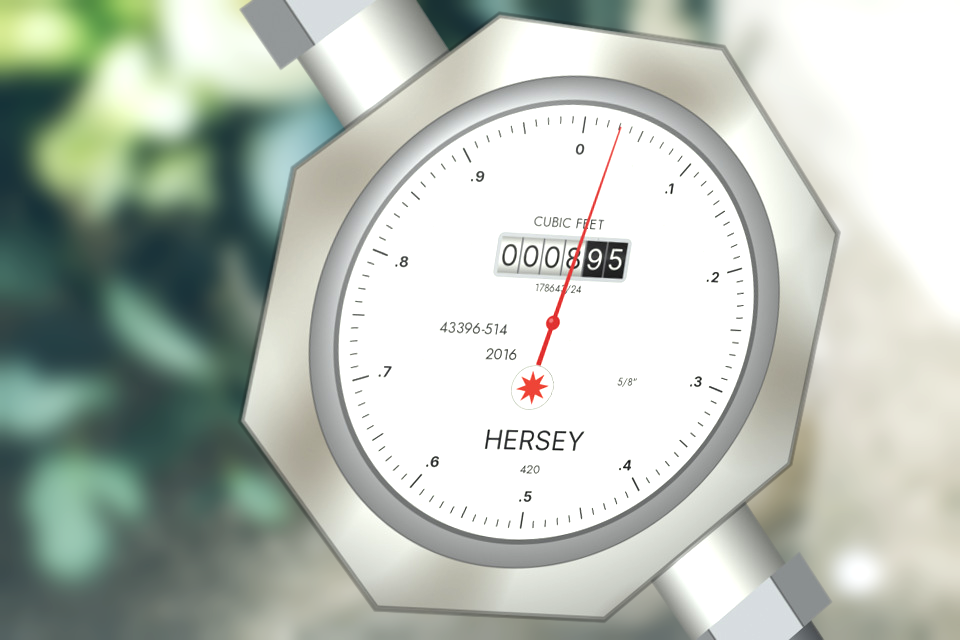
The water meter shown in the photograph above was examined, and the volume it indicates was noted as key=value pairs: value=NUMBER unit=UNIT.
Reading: value=895.03 unit=ft³
